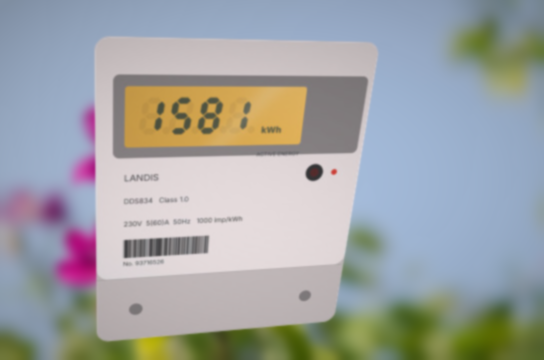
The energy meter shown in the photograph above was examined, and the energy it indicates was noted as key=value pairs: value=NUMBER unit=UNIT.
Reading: value=1581 unit=kWh
